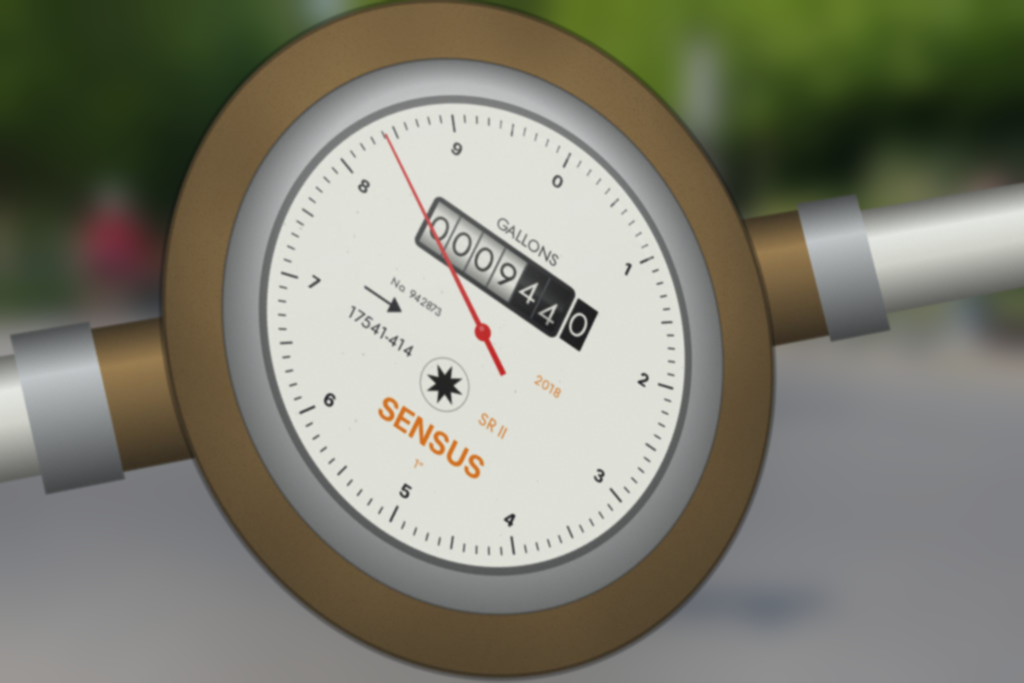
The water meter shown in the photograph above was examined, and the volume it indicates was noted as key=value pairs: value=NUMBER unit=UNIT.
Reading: value=9438.4 unit=gal
